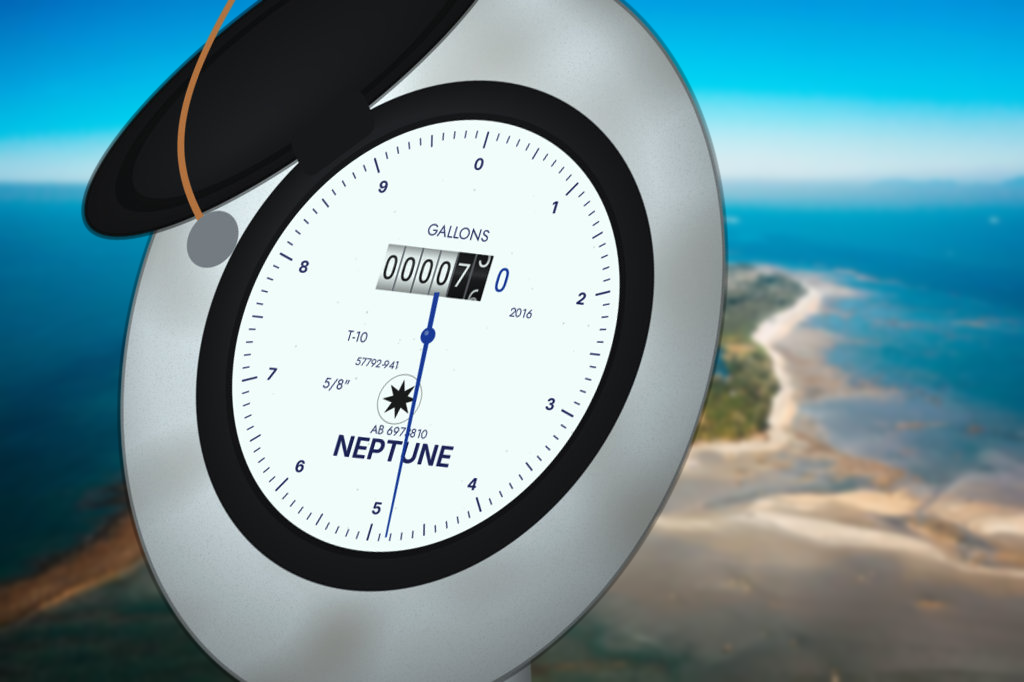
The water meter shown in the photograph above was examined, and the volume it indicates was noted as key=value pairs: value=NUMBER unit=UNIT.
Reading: value=754.8 unit=gal
